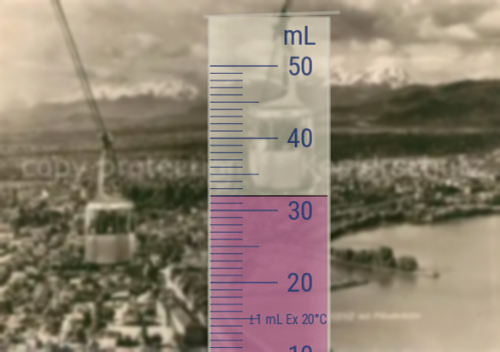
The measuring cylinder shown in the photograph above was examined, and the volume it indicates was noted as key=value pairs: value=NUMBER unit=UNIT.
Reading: value=32 unit=mL
